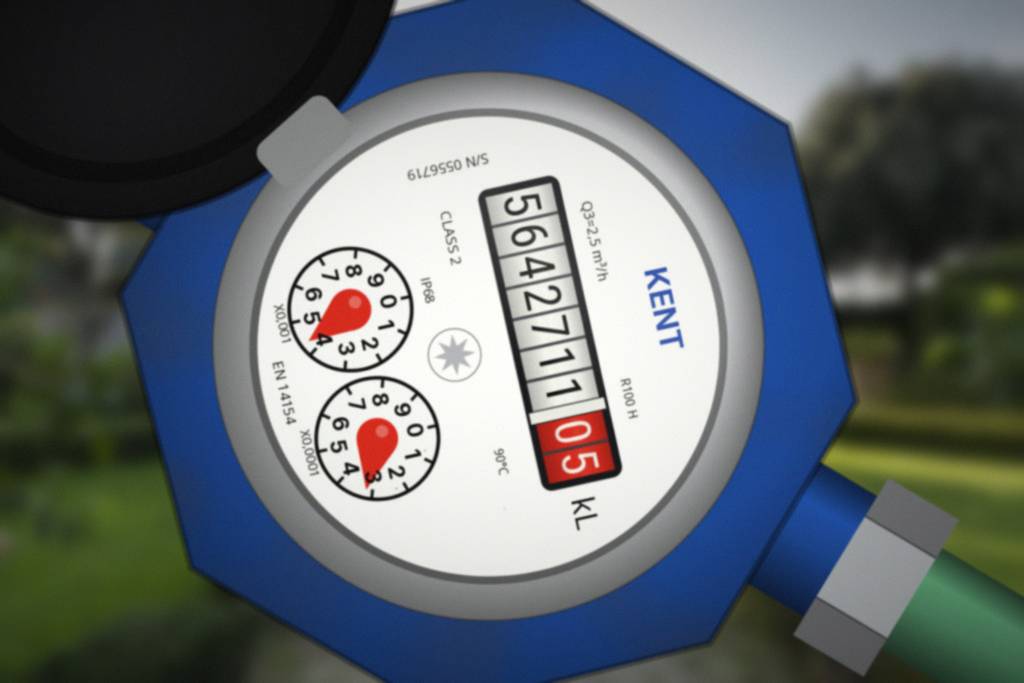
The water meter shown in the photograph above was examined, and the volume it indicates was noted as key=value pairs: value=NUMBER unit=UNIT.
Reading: value=5642711.0543 unit=kL
